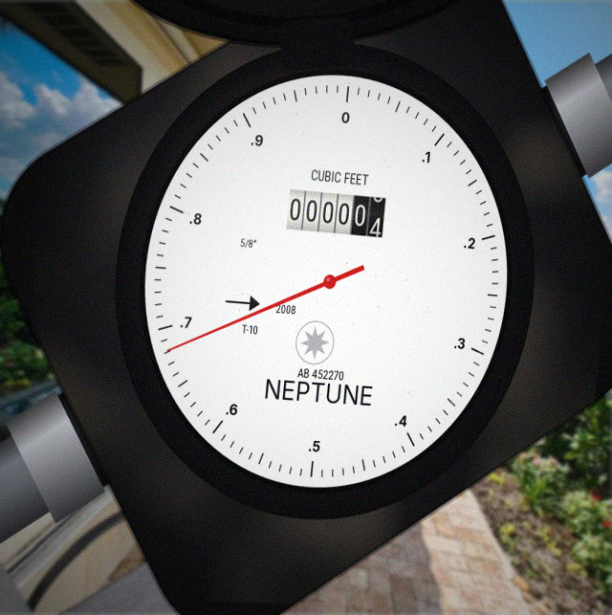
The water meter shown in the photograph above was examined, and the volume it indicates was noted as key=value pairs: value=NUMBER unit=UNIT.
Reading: value=3.68 unit=ft³
